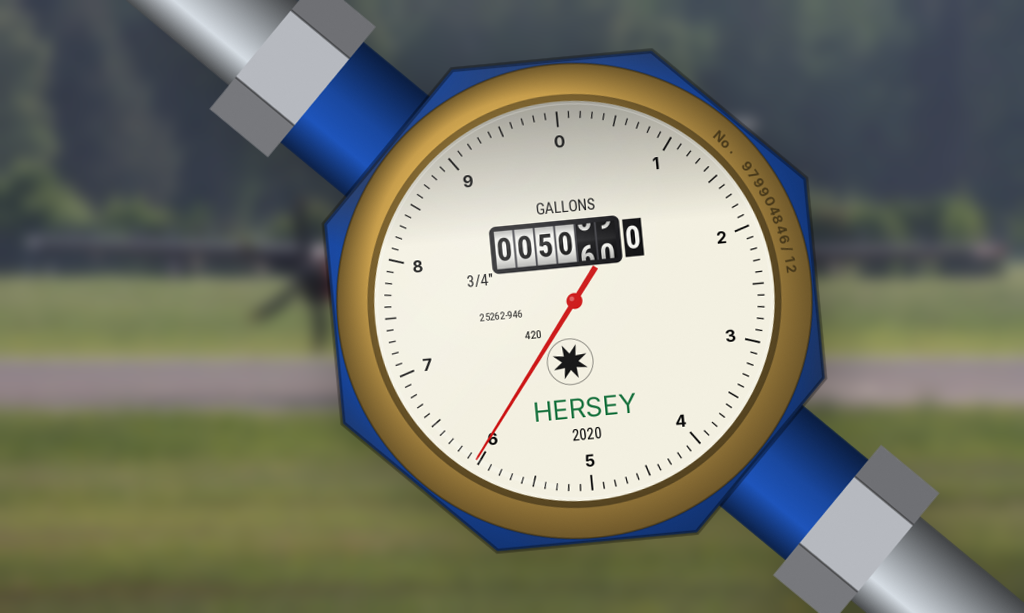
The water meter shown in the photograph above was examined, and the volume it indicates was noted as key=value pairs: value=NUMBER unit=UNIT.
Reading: value=50596.0 unit=gal
